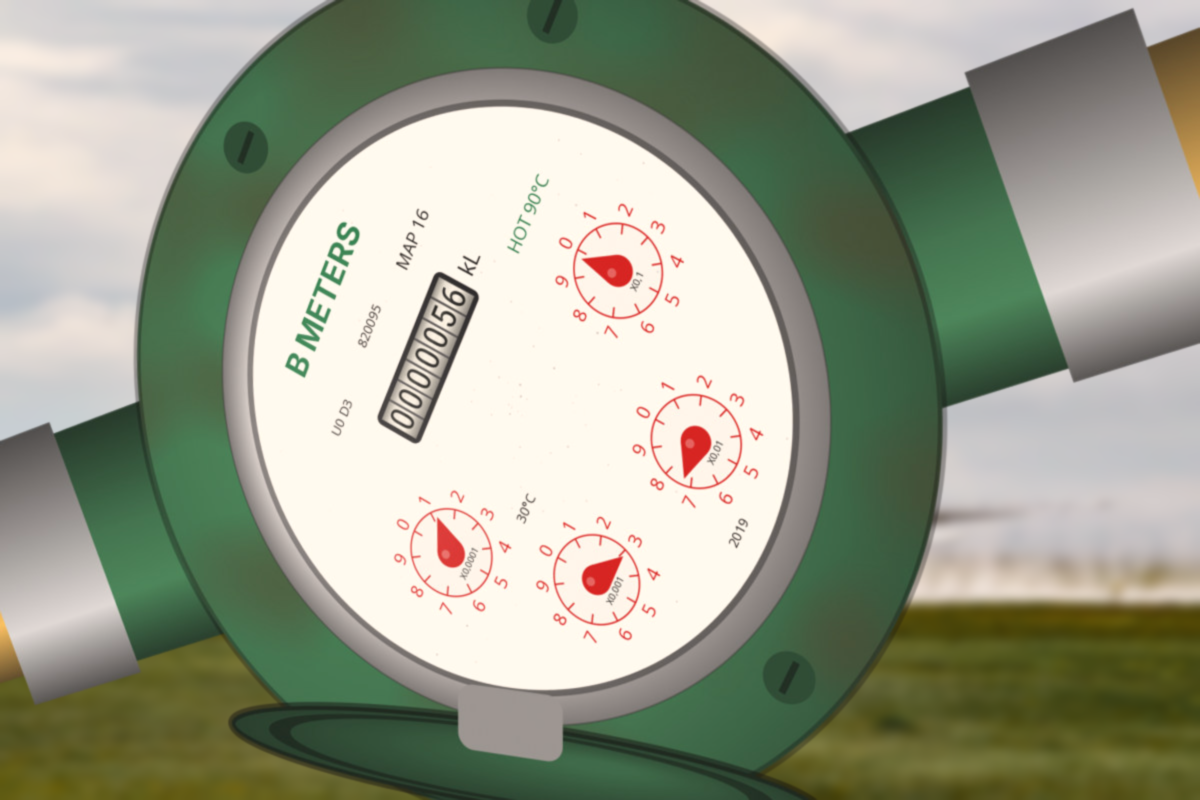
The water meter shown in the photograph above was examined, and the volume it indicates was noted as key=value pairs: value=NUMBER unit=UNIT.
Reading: value=55.9731 unit=kL
